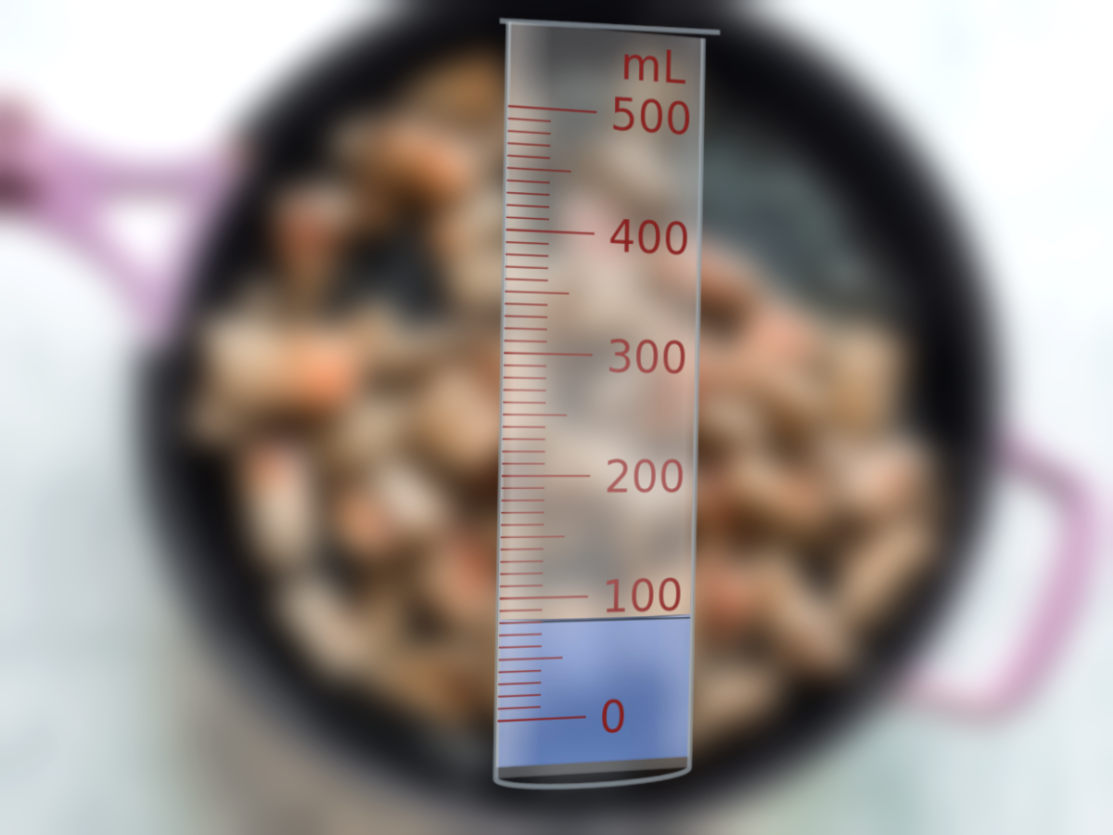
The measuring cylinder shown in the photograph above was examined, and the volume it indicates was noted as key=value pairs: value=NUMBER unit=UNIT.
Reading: value=80 unit=mL
